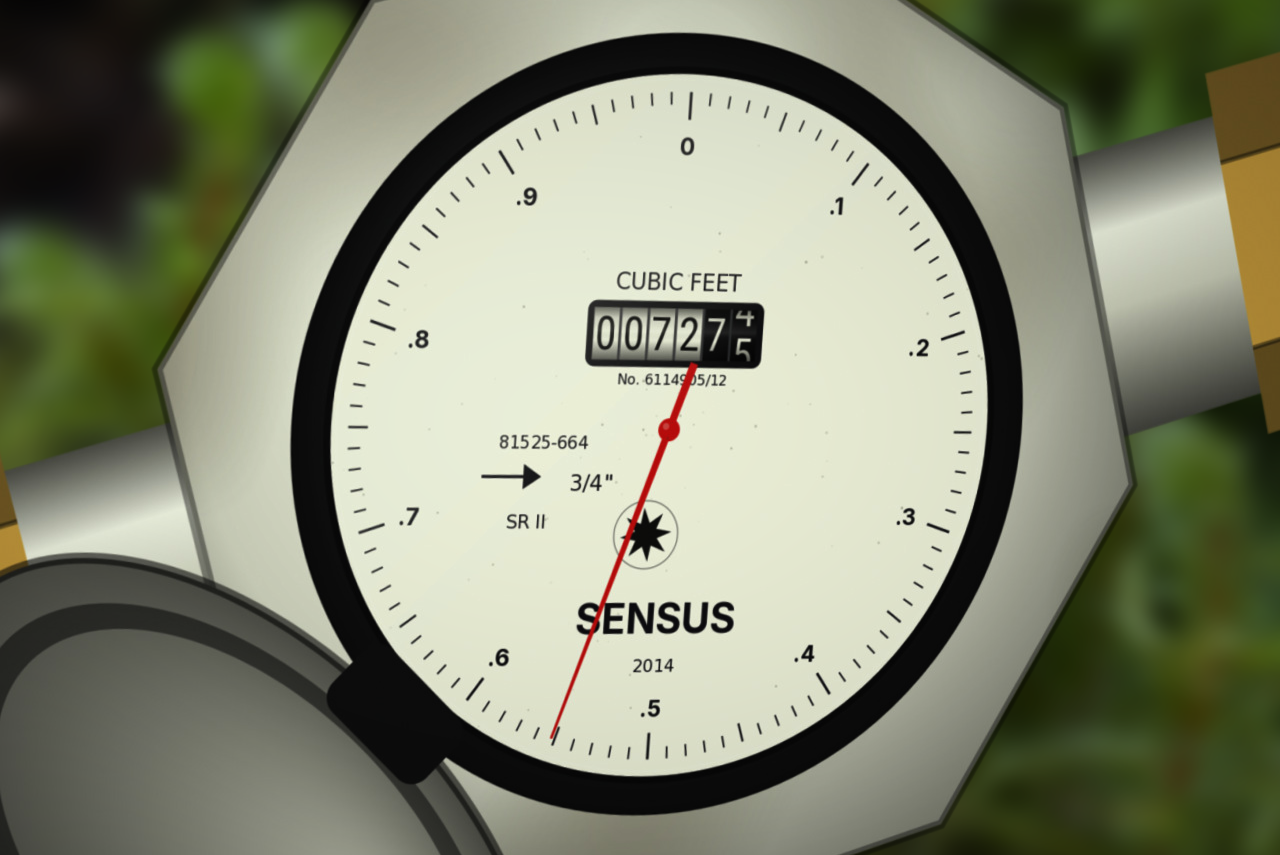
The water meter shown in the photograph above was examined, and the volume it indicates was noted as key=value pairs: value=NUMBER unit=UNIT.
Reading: value=7274.55 unit=ft³
